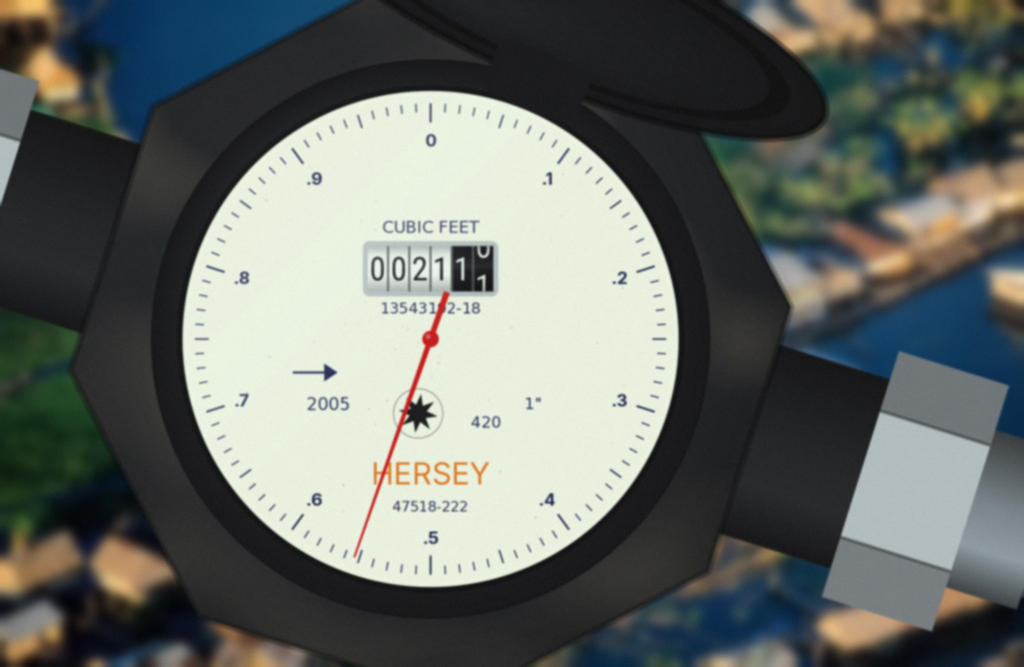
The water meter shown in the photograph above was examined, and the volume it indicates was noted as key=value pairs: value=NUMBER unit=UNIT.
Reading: value=2110.55 unit=ft³
